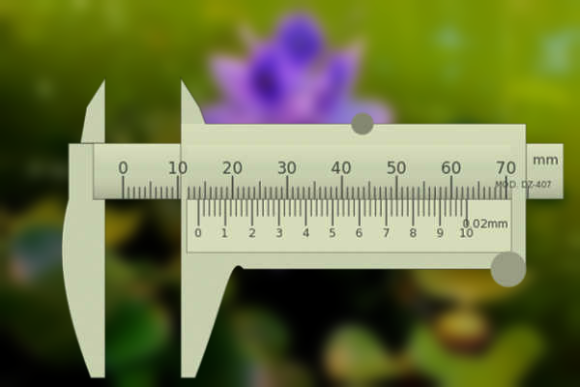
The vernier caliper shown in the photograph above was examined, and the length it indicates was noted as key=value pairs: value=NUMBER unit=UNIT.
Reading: value=13.8 unit=mm
